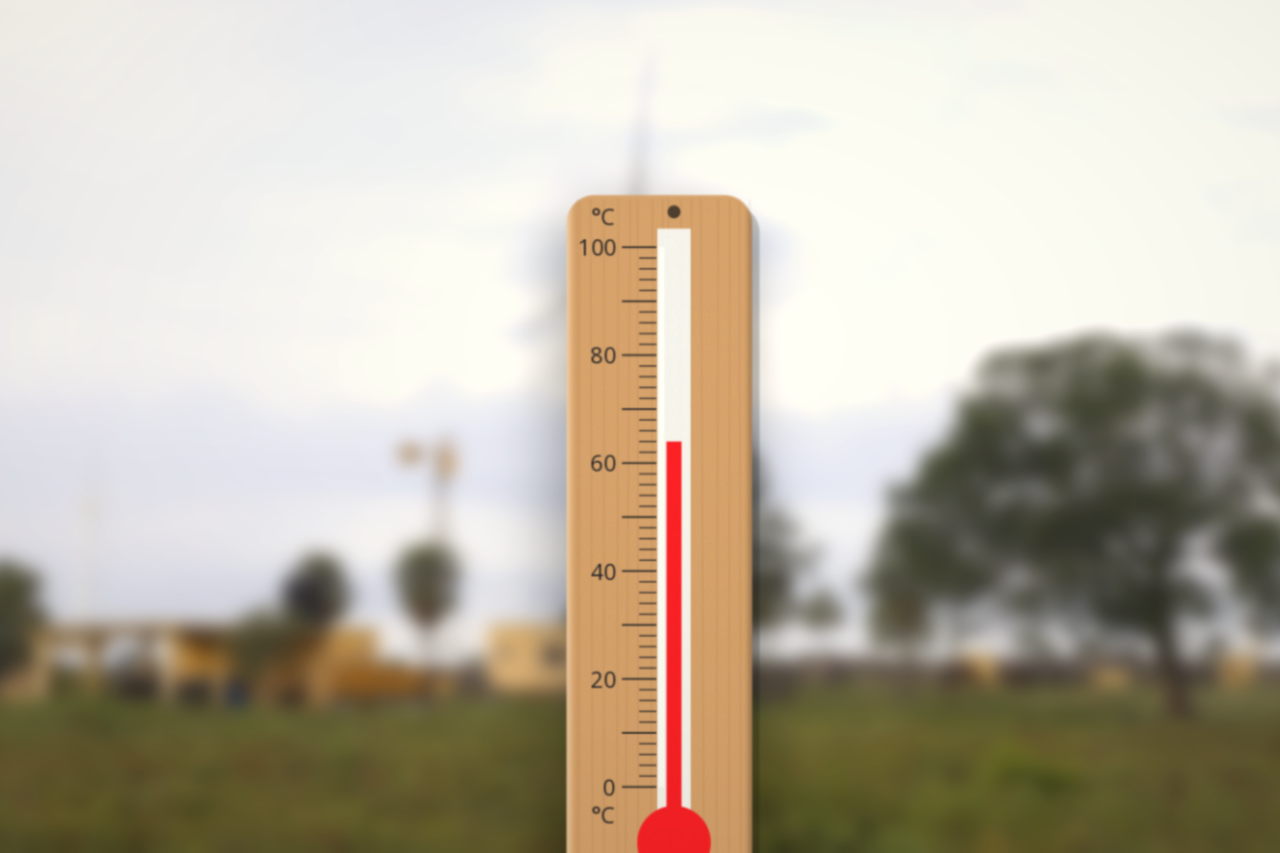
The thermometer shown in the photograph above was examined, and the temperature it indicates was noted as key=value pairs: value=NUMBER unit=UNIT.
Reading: value=64 unit=°C
